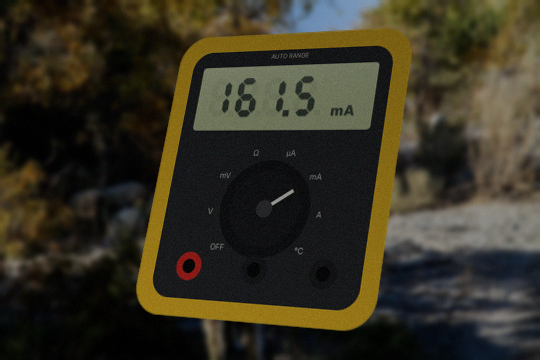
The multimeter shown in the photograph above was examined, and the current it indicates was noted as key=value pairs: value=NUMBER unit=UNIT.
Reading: value=161.5 unit=mA
